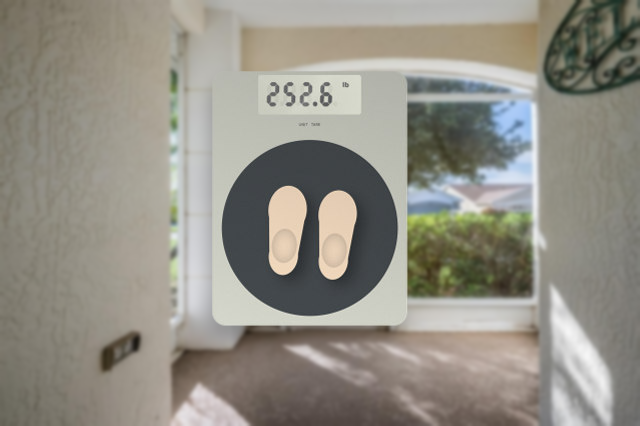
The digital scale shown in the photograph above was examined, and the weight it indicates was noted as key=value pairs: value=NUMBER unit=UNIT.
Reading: value=252.6 unit=lb
